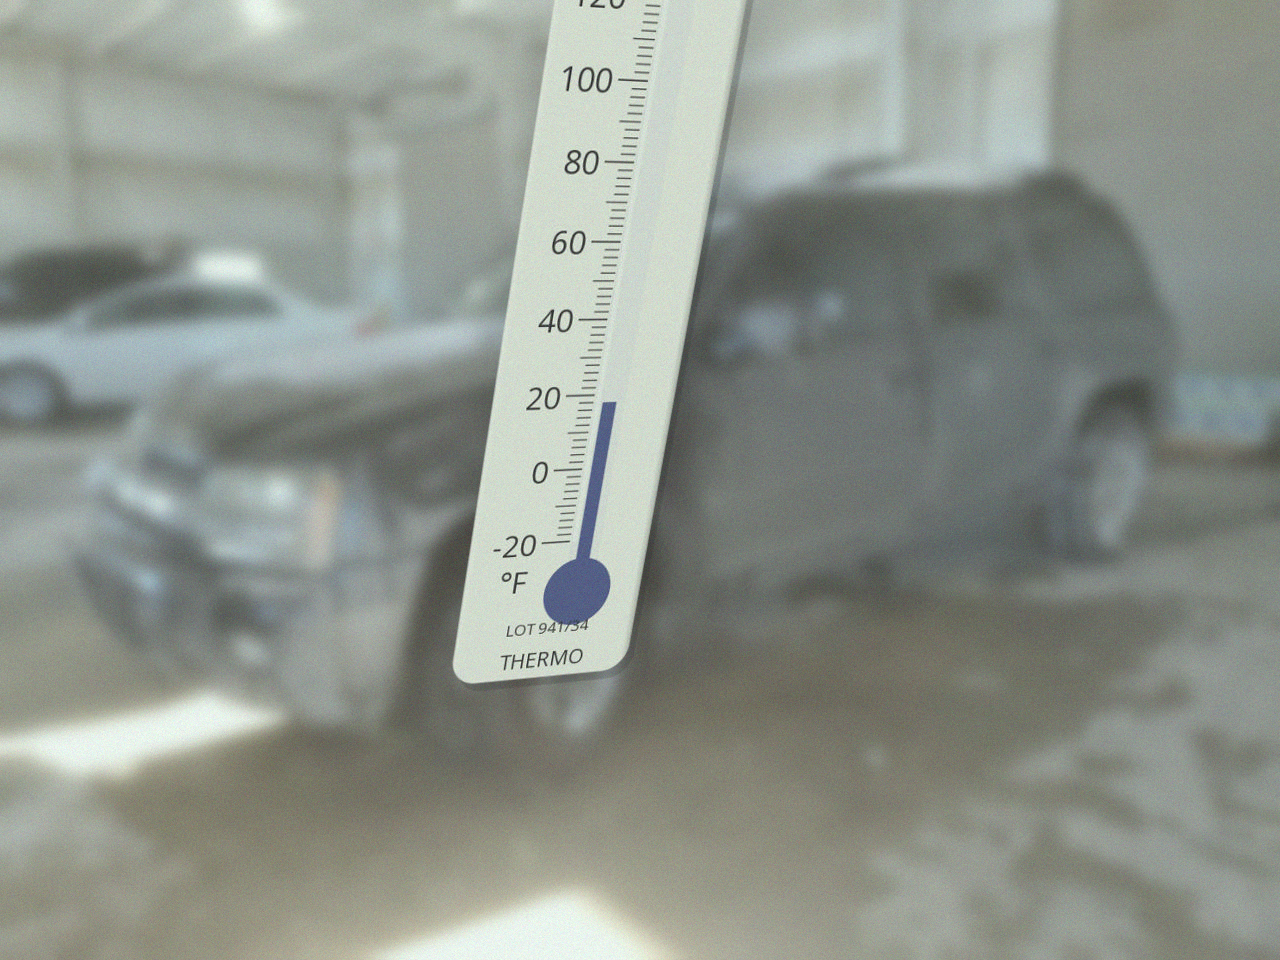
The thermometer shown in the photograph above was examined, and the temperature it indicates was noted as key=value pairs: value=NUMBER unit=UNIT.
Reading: value=18 unit=°F
